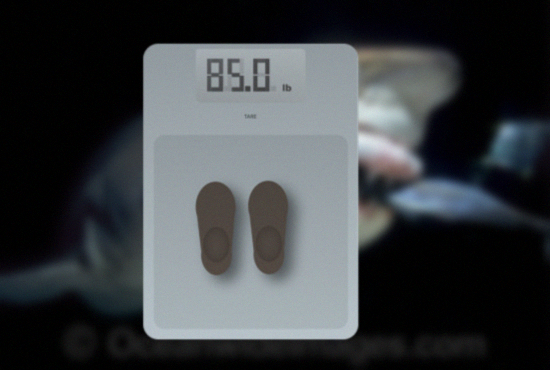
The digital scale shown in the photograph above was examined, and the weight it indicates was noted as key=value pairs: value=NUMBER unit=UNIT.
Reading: value=85.0 unit=lb
